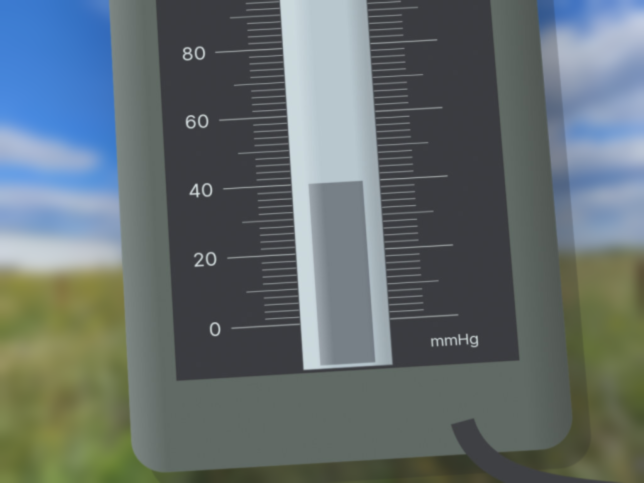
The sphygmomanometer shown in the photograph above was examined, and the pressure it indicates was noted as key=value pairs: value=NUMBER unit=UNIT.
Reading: value=40 unit=mmHg
